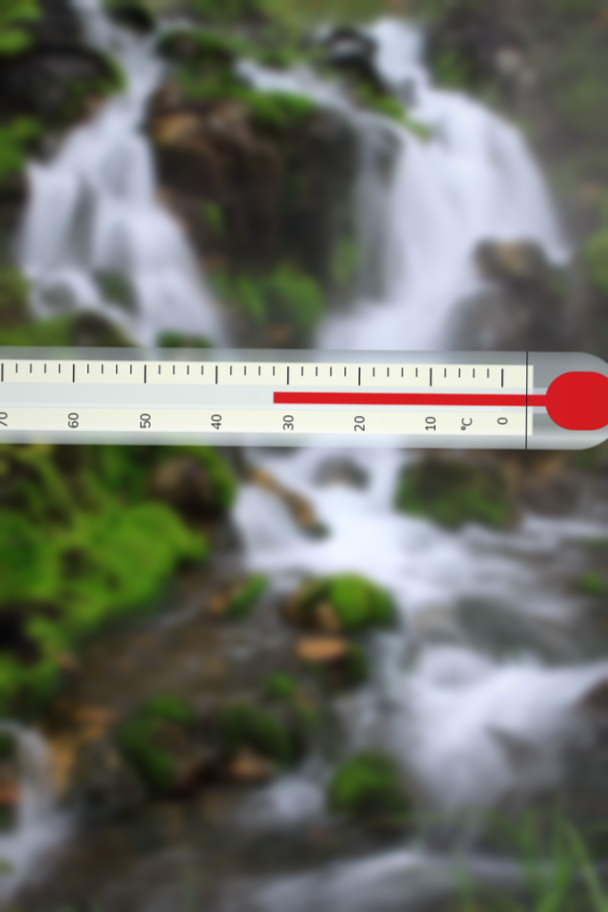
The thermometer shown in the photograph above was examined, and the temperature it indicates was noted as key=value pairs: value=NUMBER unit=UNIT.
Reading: value=32 unit=°C
